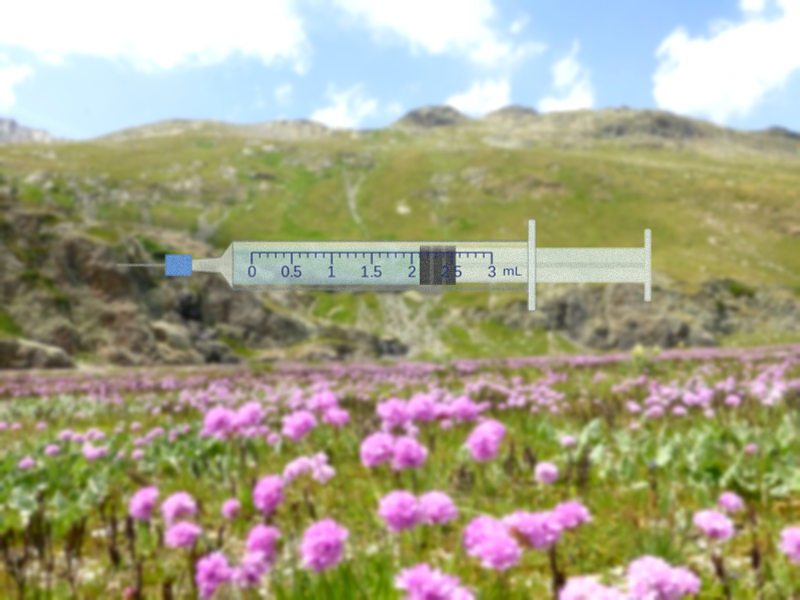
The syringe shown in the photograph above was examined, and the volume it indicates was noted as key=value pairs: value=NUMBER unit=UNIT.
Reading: value=2.1 unit=mL
